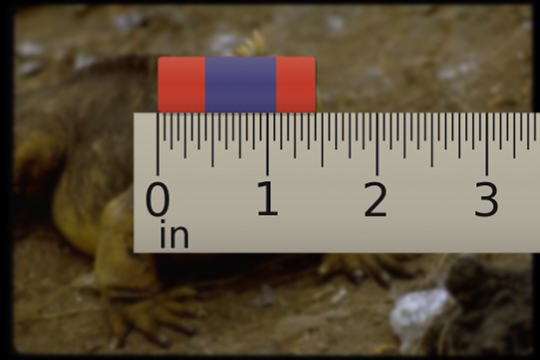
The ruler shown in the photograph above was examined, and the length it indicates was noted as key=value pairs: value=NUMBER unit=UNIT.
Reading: value=1.4375 unit=in
